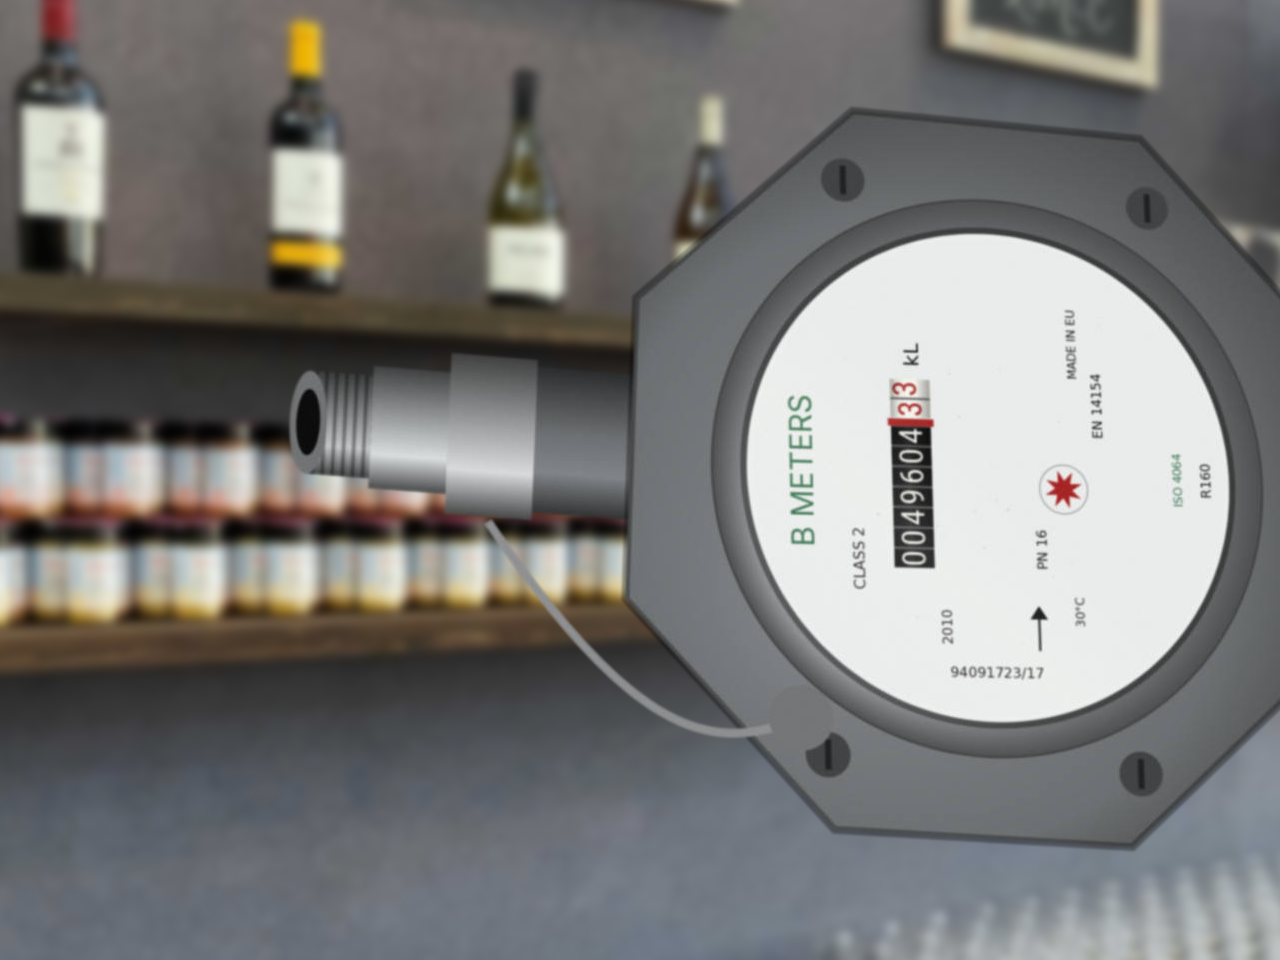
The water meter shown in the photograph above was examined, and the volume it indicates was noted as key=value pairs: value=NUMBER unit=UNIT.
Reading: value=49604.33 unit=kL
